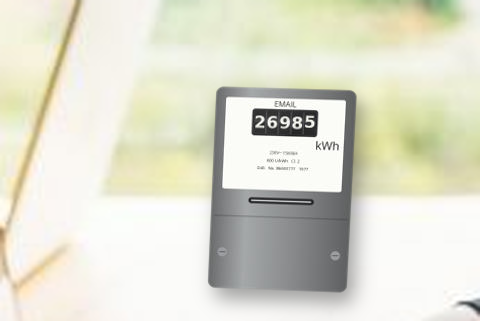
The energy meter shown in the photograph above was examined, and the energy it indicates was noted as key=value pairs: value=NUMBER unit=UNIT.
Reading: value=26985 unit=kWh
